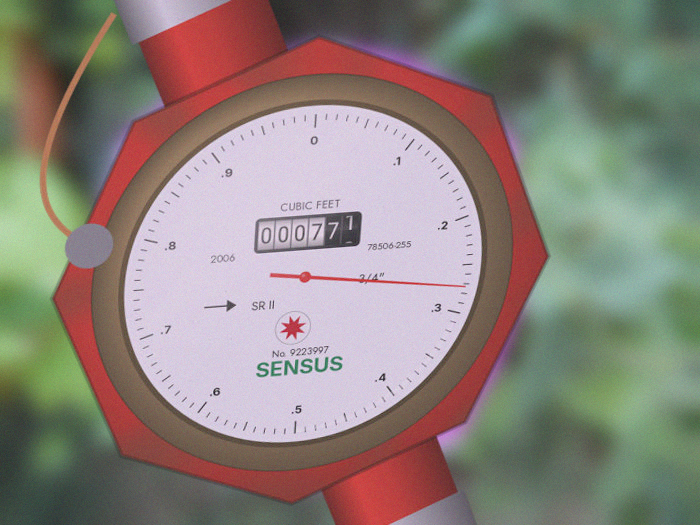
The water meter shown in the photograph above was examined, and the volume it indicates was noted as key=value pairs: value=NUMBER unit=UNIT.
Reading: value=771.27 unit=ft³
